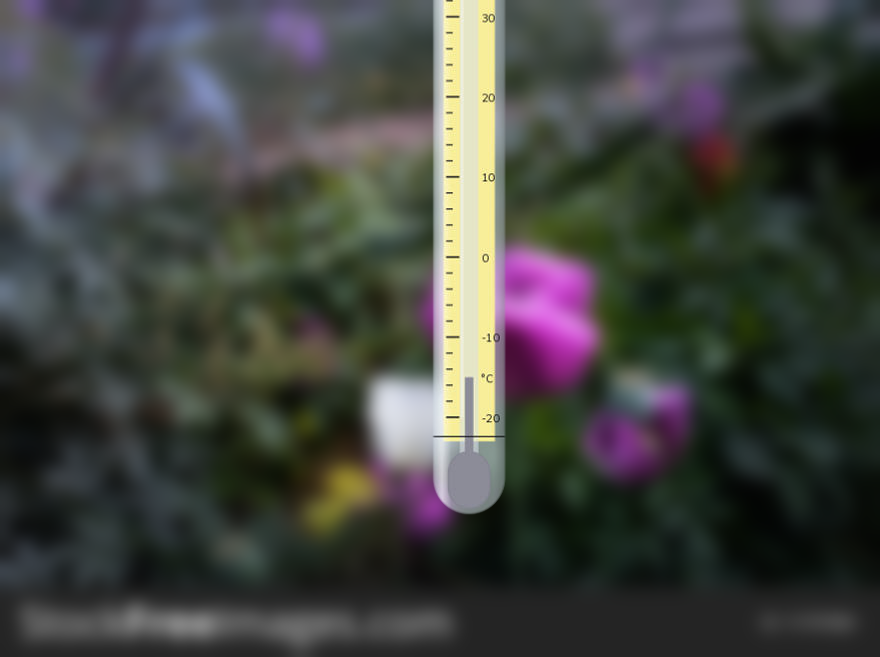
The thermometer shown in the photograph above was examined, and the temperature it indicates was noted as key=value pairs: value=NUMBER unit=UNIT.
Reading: value=-15 unit=°C
